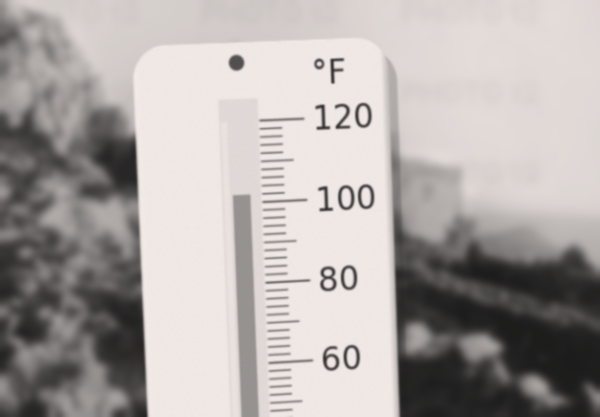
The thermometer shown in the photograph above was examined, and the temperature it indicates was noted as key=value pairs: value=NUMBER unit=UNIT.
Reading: value=102 unit=°F
